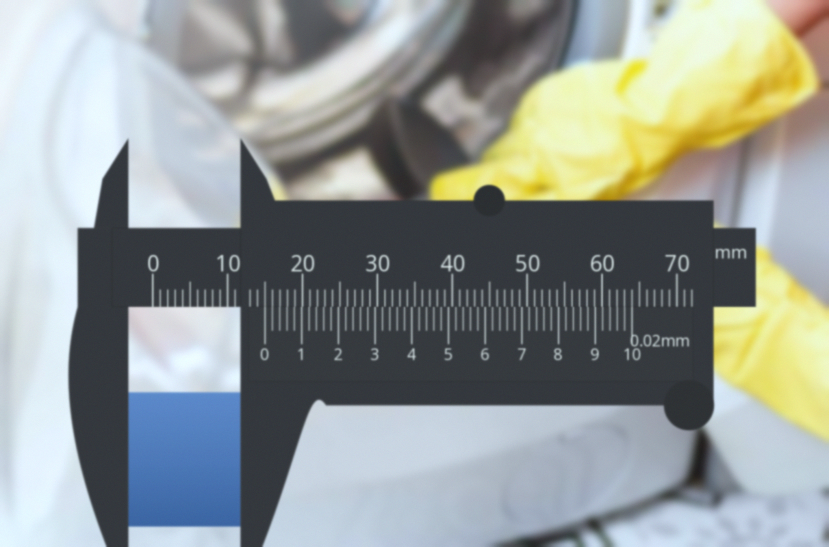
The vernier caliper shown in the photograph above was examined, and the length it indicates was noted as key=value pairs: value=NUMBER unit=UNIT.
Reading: value=15.0 unit=mm
